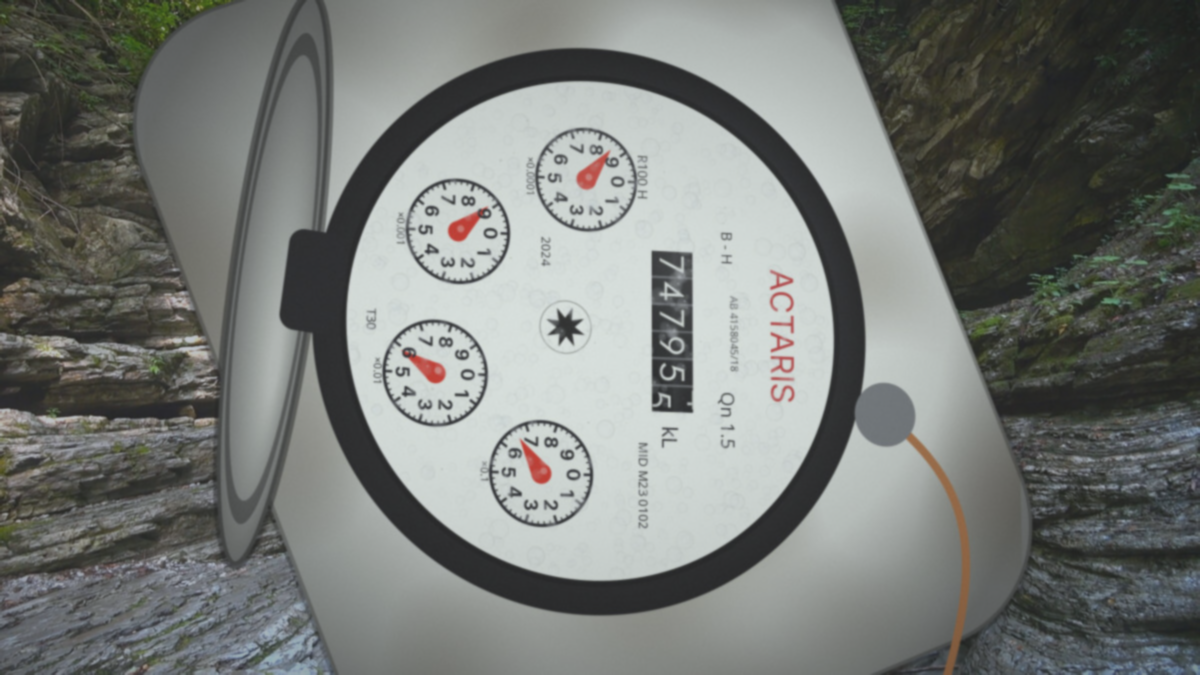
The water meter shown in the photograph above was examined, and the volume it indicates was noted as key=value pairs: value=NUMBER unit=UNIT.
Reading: value=747954.6588 unit=kL
